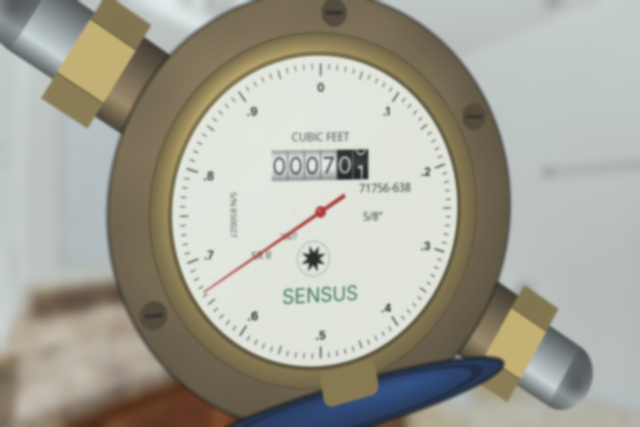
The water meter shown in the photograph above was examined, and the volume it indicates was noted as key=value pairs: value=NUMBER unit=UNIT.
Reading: value=700.66 unit=ft³
